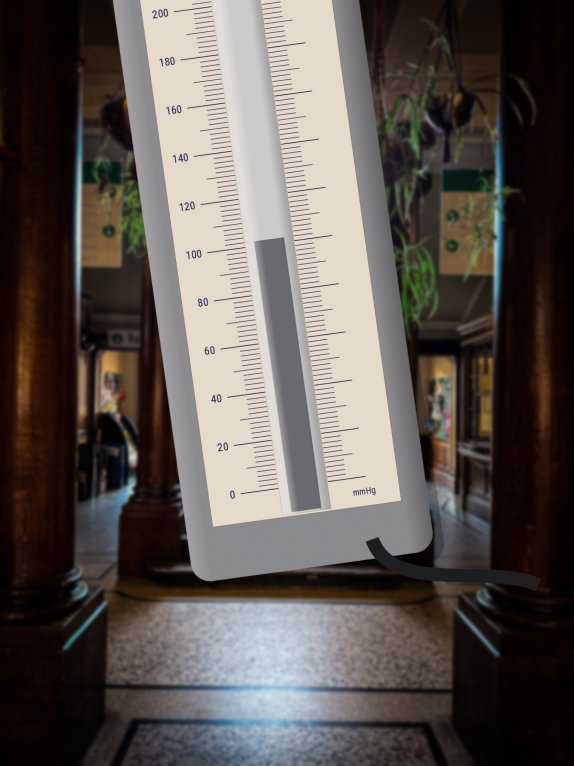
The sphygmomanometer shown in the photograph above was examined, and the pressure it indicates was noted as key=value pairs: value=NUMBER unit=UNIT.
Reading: value=102 unit=mmHg
